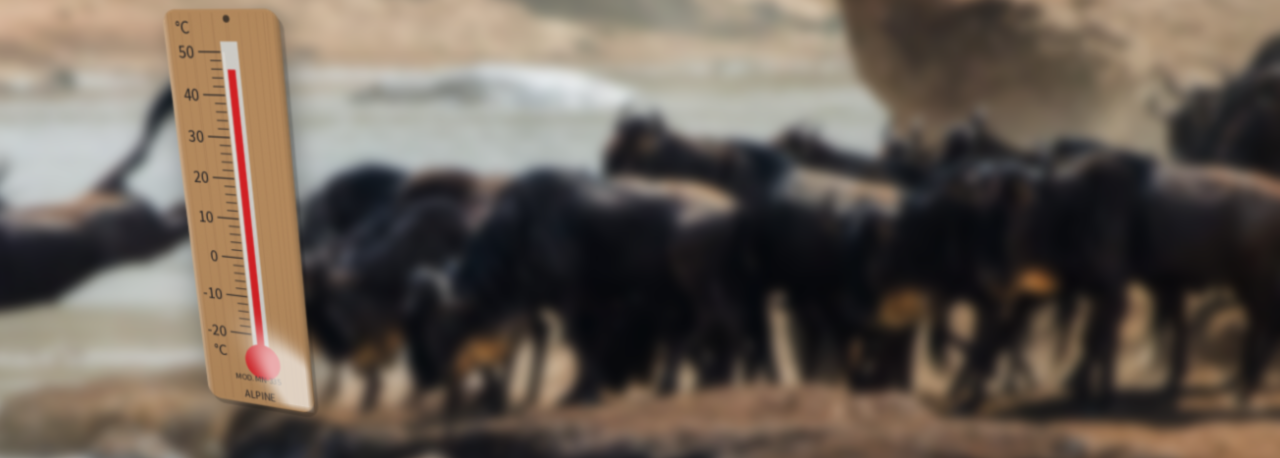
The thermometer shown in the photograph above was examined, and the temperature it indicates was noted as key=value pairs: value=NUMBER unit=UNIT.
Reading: value=46 unit=°C
